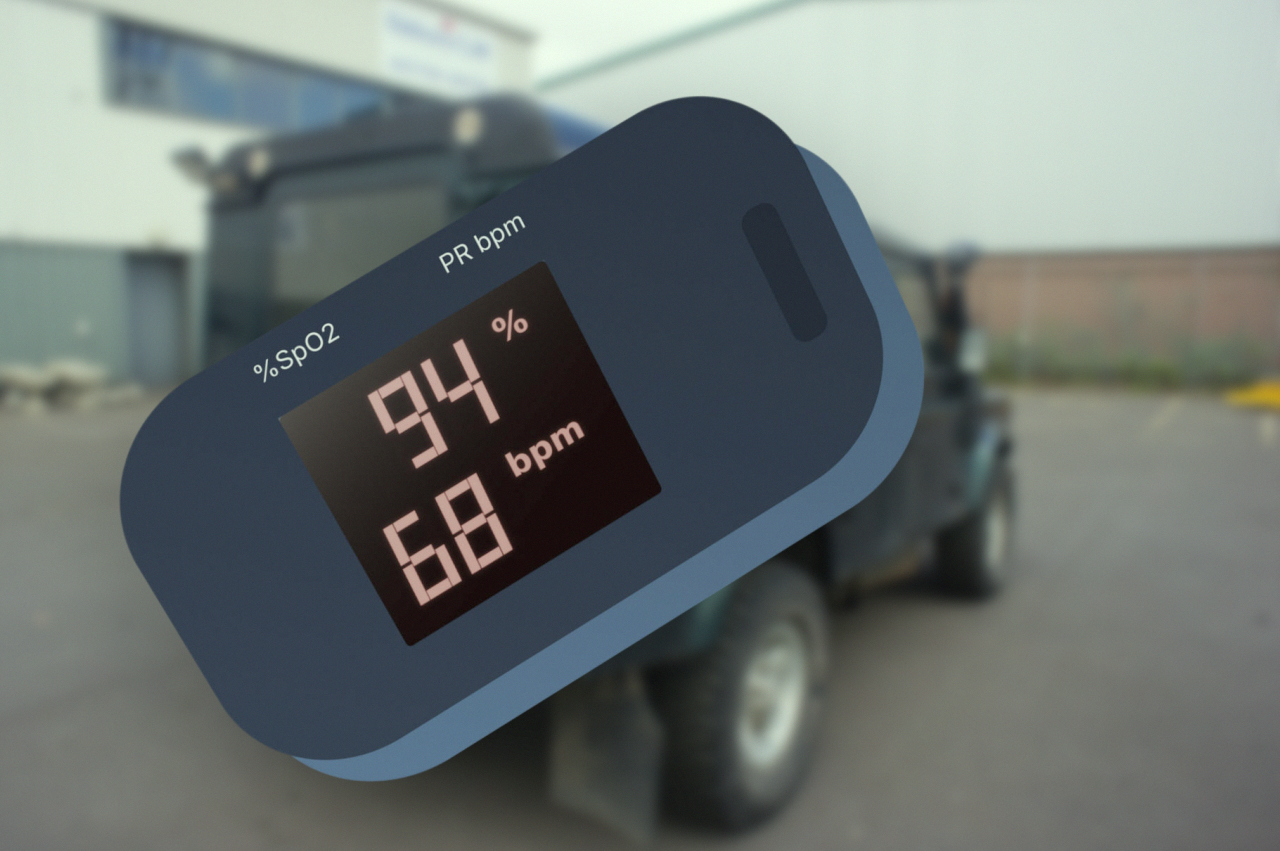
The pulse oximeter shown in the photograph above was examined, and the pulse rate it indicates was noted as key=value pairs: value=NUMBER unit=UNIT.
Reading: value=68 unit=bpm
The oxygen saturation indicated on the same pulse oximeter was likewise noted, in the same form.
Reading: value=94 unit=%
